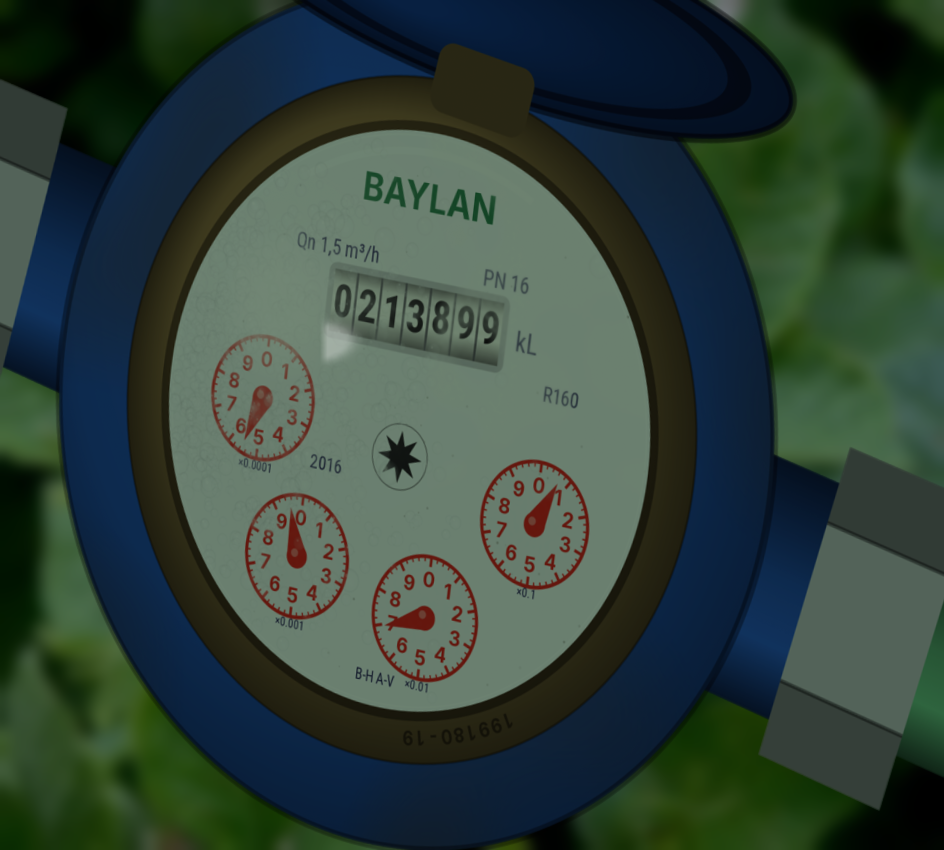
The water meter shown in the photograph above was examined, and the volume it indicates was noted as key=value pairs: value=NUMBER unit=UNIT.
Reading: value=213899.0695 unit=kL
